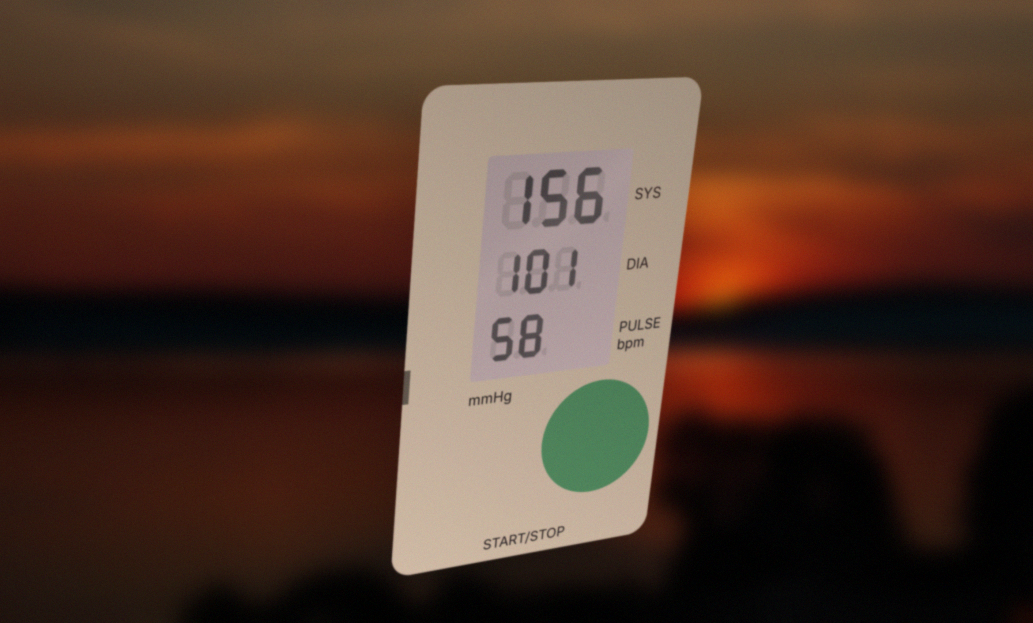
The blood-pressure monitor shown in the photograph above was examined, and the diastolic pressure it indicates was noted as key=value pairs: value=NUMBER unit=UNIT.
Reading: value=101 unit=mmHg
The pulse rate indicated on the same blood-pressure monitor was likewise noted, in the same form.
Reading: value=58 unit=bpm
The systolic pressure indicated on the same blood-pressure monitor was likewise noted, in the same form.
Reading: value=156 unit=mmHg
